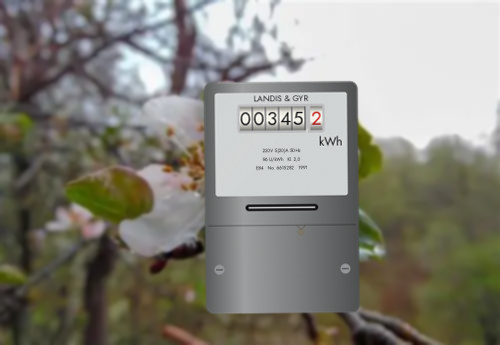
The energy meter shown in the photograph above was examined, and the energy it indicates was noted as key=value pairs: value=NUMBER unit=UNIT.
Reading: value=345.2 unit=kWh
